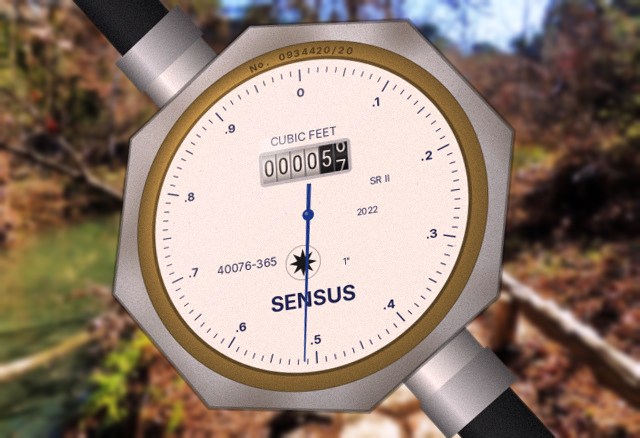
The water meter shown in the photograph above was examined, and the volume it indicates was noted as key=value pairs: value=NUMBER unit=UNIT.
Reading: value=56.51 unit=ft³
